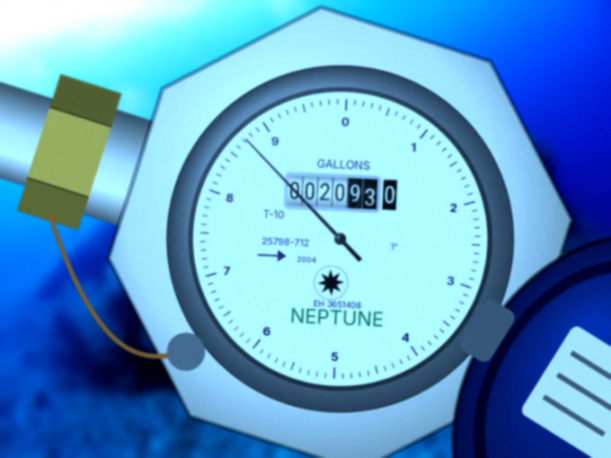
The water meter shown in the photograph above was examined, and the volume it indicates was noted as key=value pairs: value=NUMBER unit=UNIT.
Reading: value=20928.7 unit=gal
